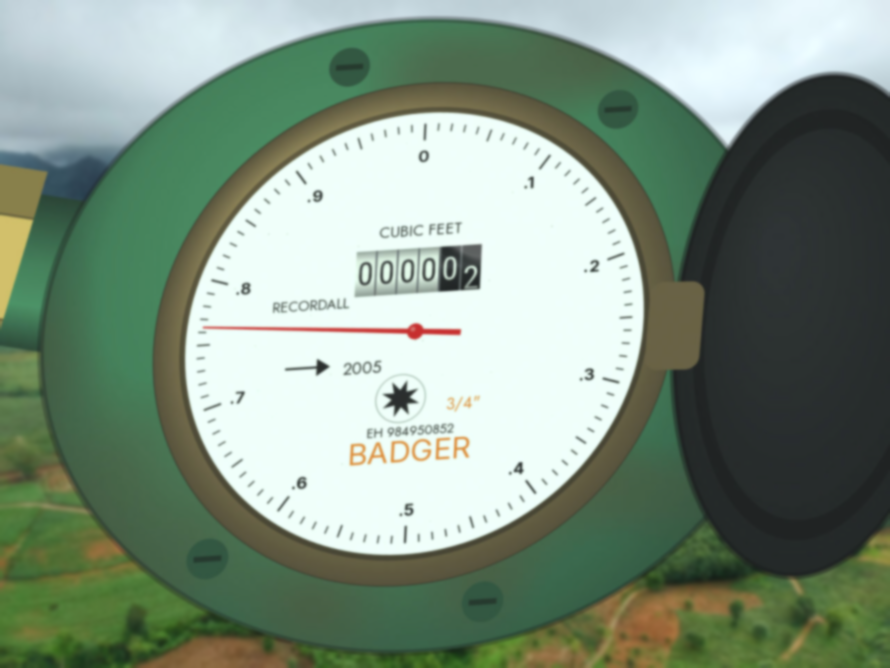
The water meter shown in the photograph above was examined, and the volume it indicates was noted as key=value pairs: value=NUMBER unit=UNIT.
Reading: value=1.76 unit=ft³
